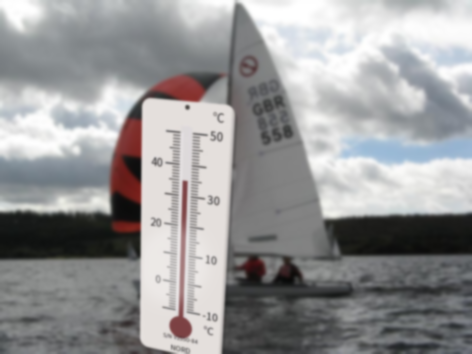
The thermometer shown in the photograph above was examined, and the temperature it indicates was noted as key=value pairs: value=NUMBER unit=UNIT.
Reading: value=35 unit=°C
